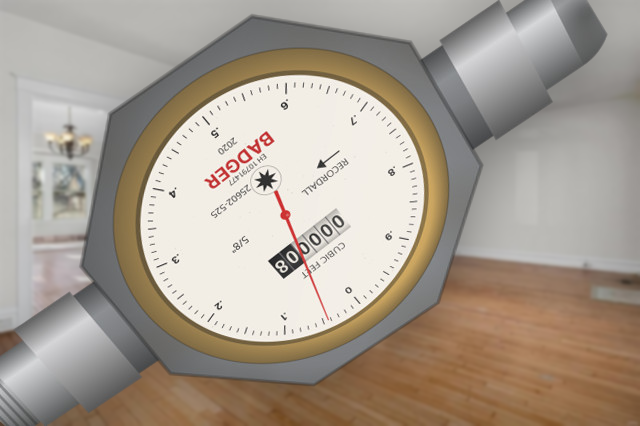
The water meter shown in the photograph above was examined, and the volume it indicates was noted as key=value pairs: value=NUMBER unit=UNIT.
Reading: value=8.04 unit=ft³
